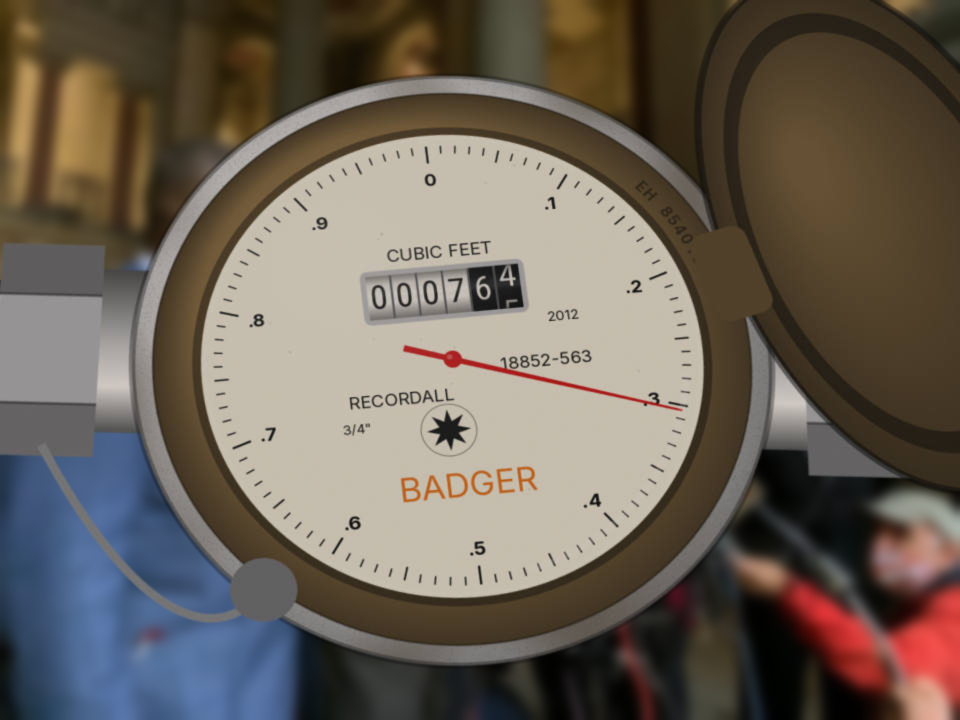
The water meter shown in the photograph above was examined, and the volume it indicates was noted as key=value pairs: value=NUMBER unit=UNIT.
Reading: value=764.30 unit=ft³
